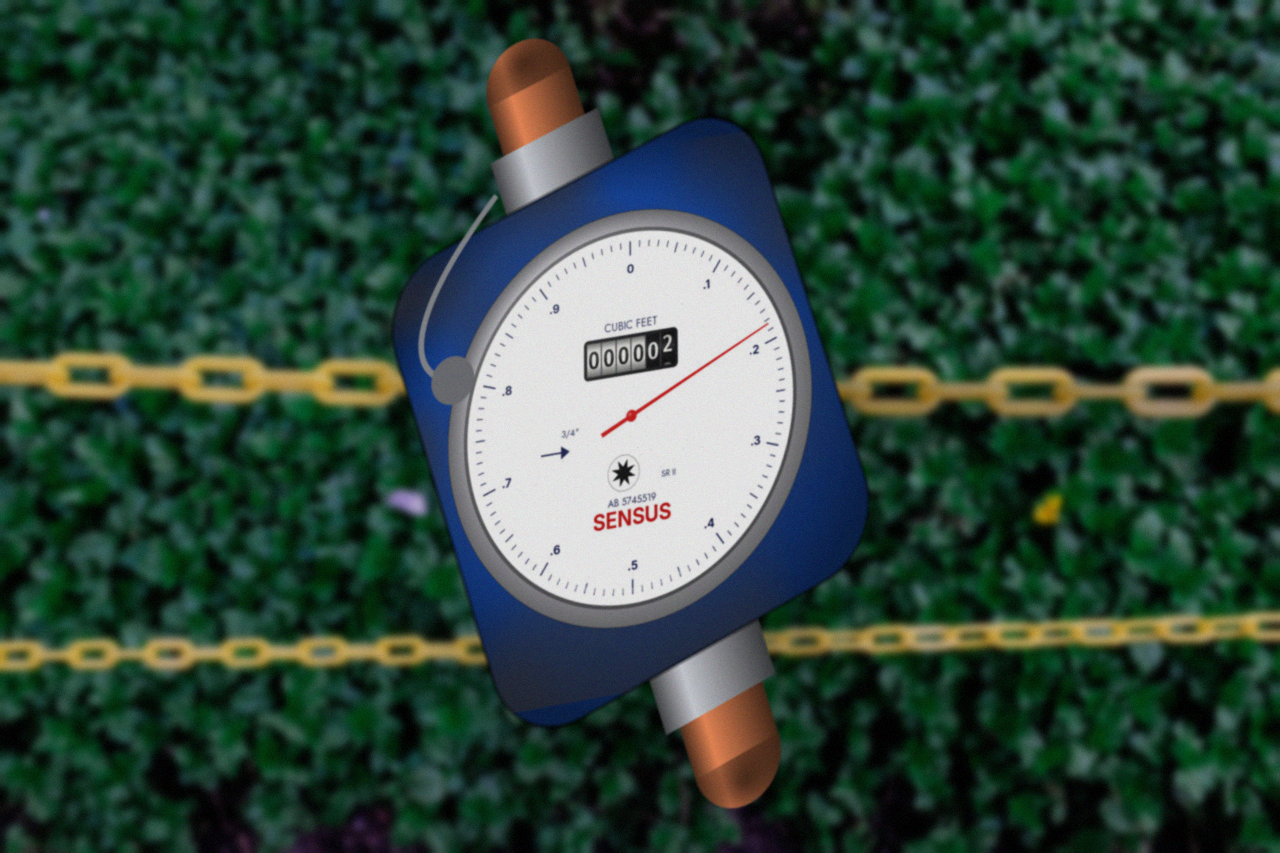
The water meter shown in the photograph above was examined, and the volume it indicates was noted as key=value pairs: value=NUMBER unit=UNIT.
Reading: value=2.18 unit=ft³
